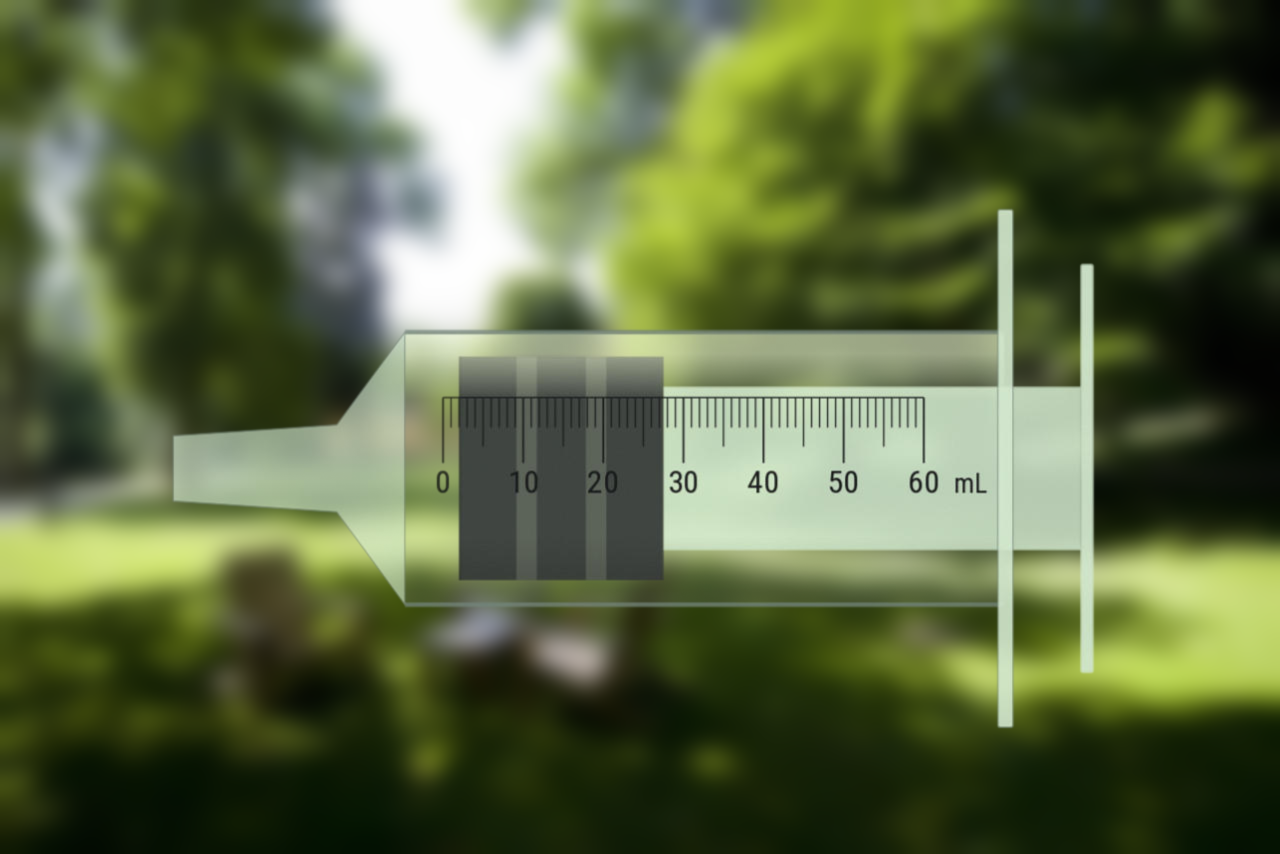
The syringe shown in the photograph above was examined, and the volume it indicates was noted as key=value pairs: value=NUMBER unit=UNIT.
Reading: value=2 unit=mL
